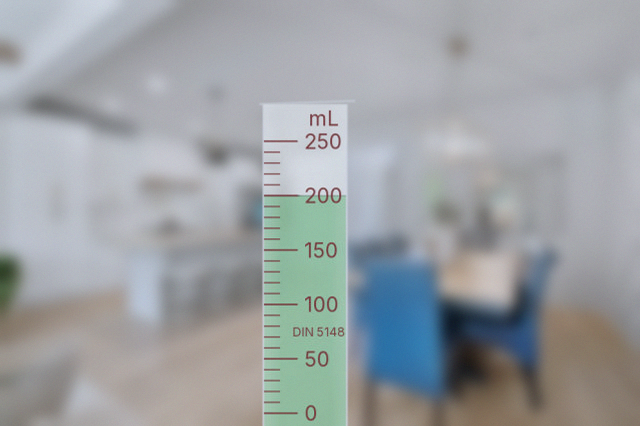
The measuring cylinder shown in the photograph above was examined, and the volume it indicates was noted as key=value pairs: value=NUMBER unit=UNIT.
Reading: value=200 unit=mL
